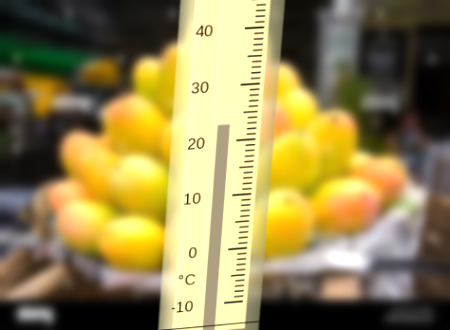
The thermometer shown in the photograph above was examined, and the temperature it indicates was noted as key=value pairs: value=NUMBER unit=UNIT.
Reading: value=23 unit=°C
